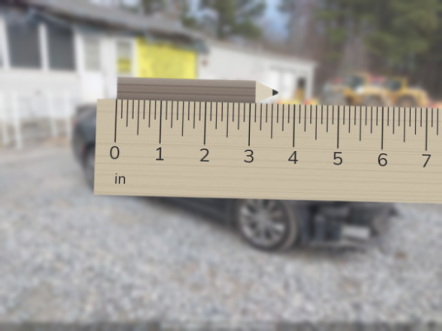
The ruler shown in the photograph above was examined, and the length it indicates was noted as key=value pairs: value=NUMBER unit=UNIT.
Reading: value=3.625 unit=in
